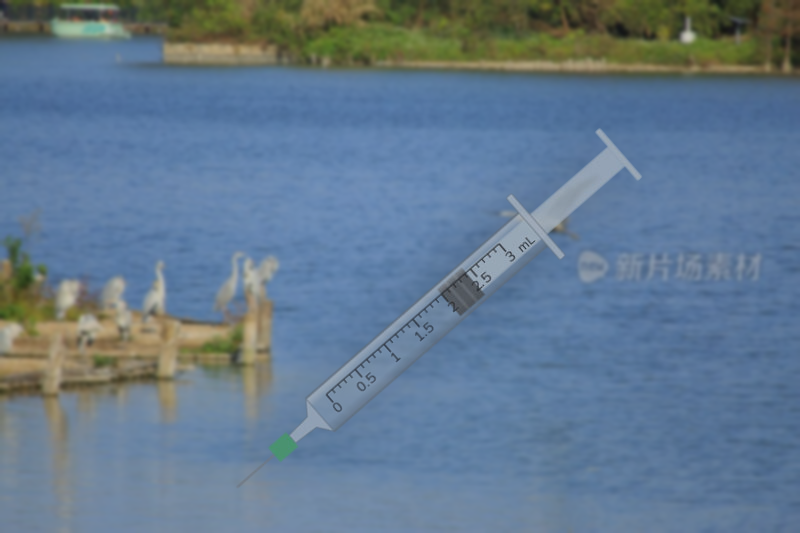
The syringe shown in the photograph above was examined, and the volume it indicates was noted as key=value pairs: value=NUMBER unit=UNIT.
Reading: value=2 unit=mL
